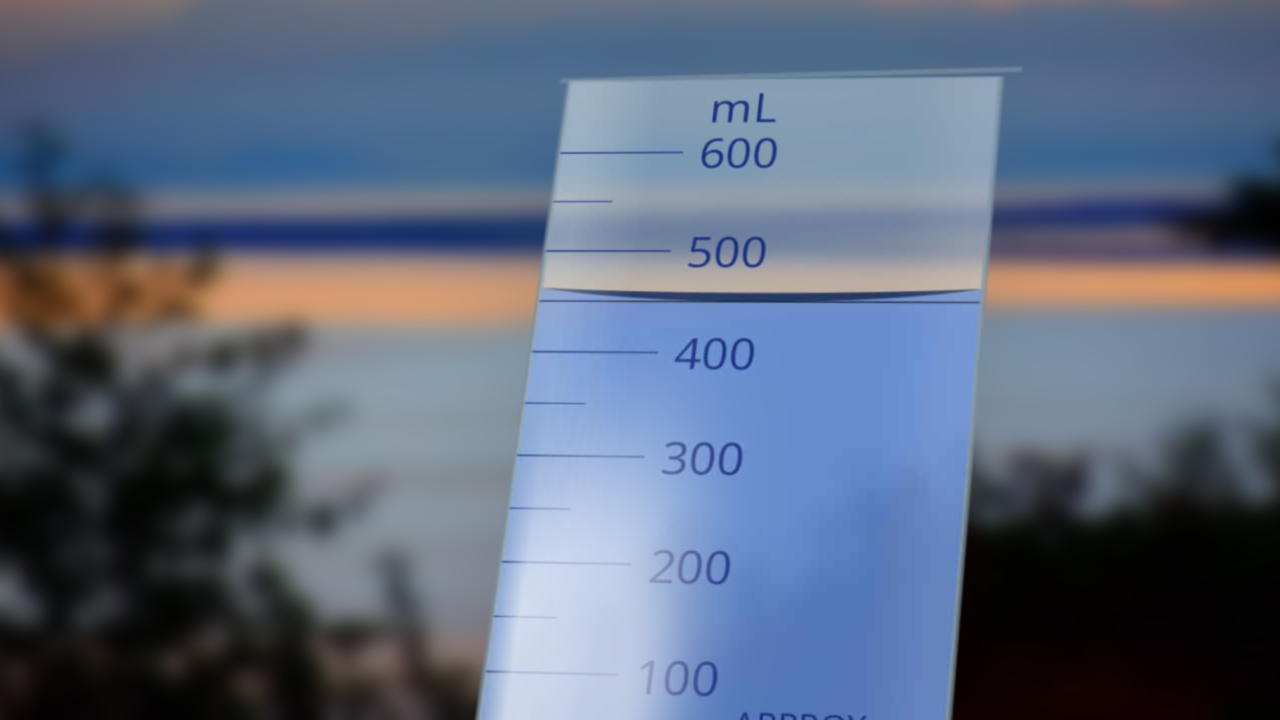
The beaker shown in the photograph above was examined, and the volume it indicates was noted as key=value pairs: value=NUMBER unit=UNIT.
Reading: value=450 unit=mL
